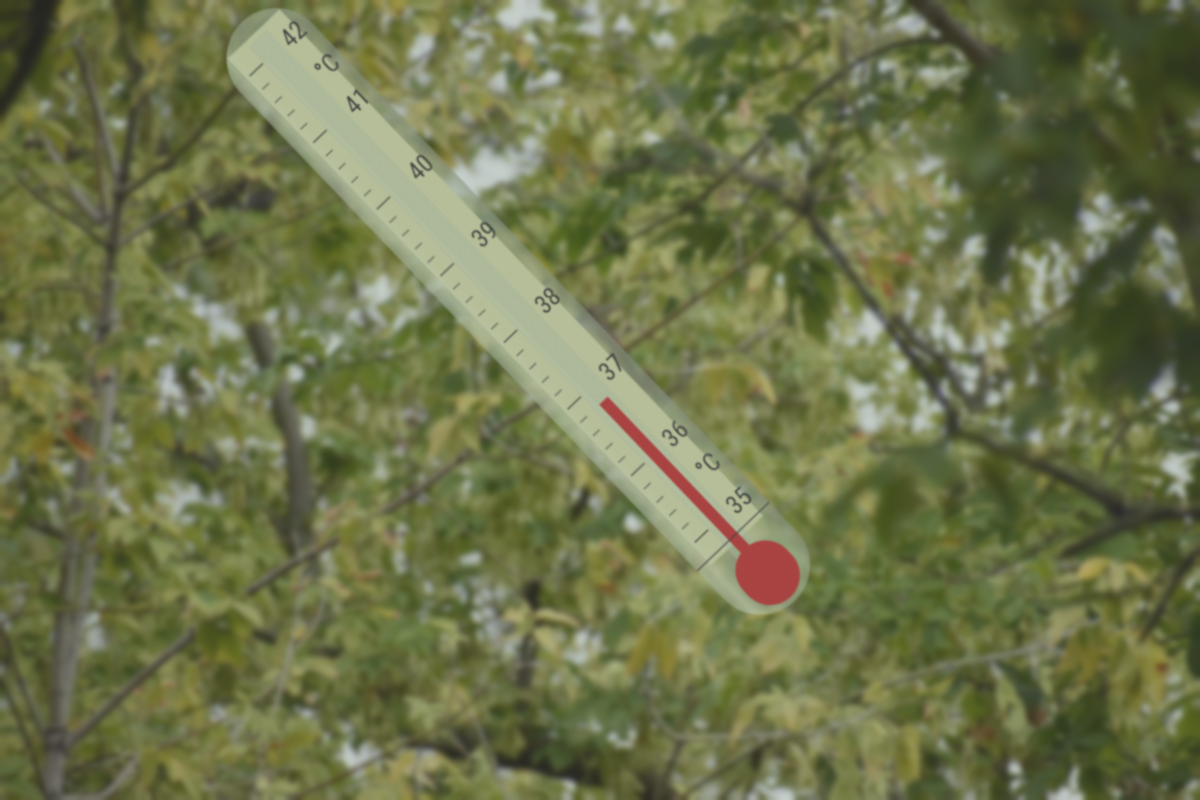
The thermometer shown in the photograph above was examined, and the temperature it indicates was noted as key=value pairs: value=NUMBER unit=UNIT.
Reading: value=36.8 unit=°C
